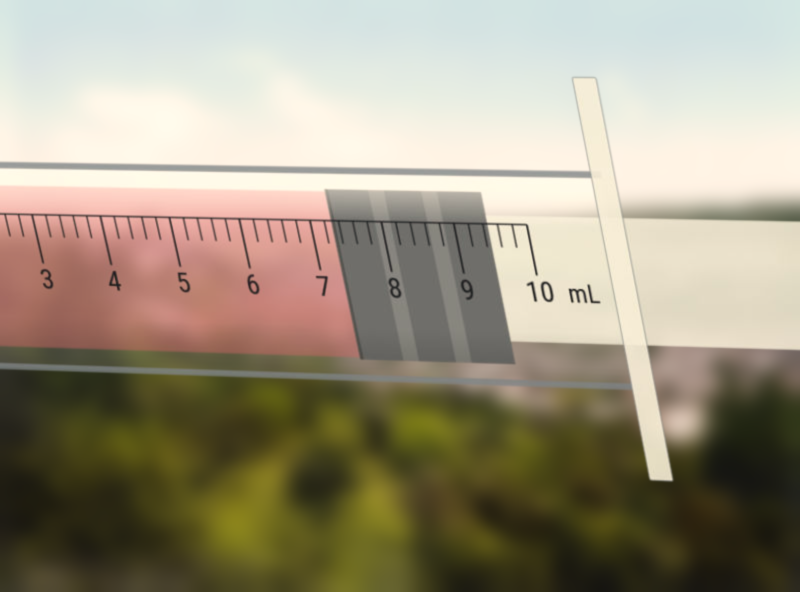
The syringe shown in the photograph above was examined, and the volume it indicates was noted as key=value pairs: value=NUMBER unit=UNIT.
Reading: value=7.3 unit=mL
